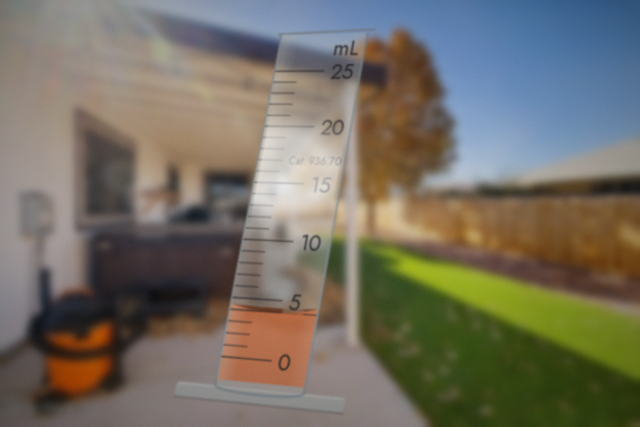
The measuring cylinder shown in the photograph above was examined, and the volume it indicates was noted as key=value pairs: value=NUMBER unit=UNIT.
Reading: value=4 unit=mL
